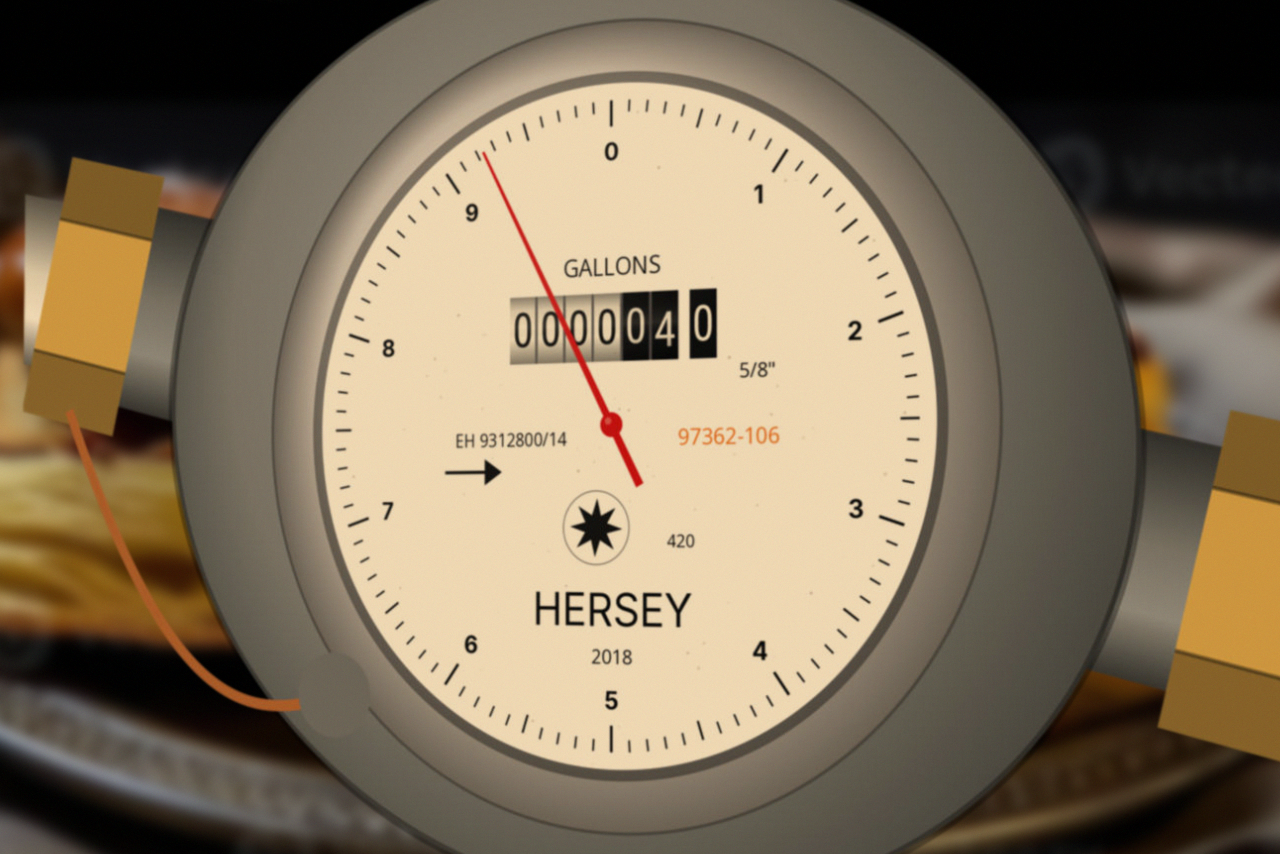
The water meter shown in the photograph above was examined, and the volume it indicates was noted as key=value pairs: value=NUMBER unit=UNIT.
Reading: value=39.2 unit=gal
